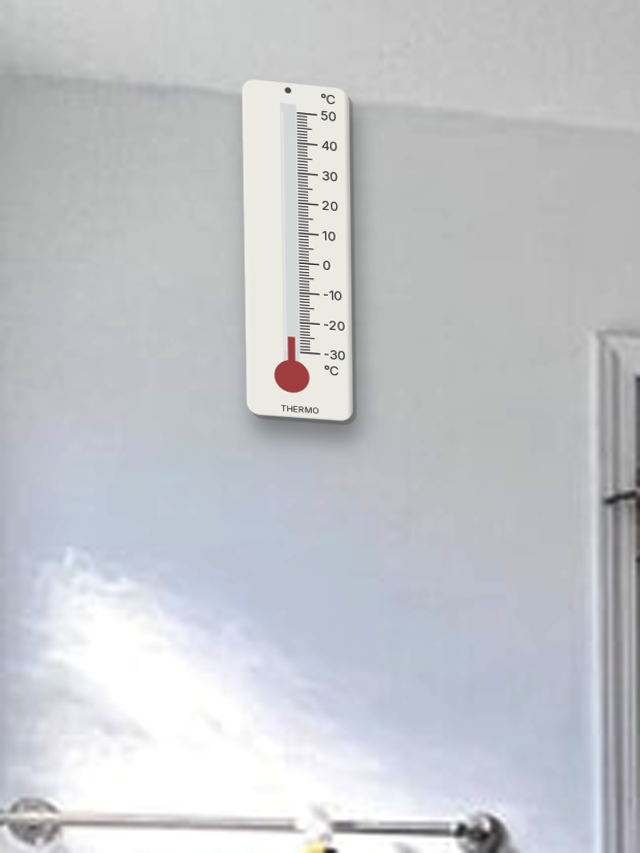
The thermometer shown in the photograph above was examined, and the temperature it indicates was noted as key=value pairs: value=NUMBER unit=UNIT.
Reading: value=-25 unit=°C
